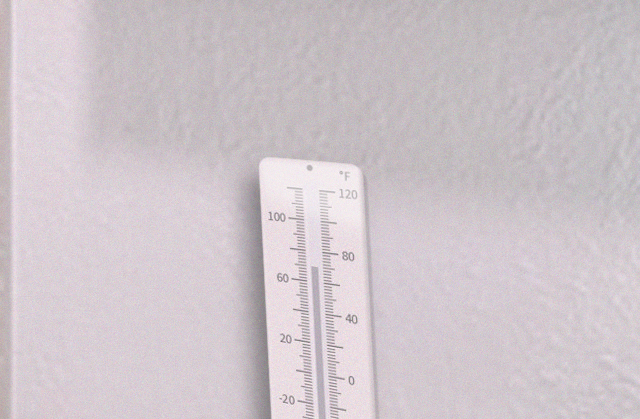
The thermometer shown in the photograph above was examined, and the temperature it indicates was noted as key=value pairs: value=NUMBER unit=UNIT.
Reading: value=70 unit=°F
